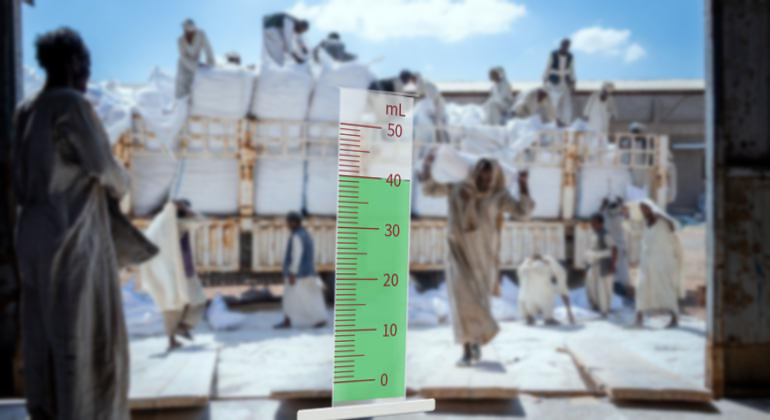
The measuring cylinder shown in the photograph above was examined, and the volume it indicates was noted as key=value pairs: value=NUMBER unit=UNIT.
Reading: value=40 unit=mL
